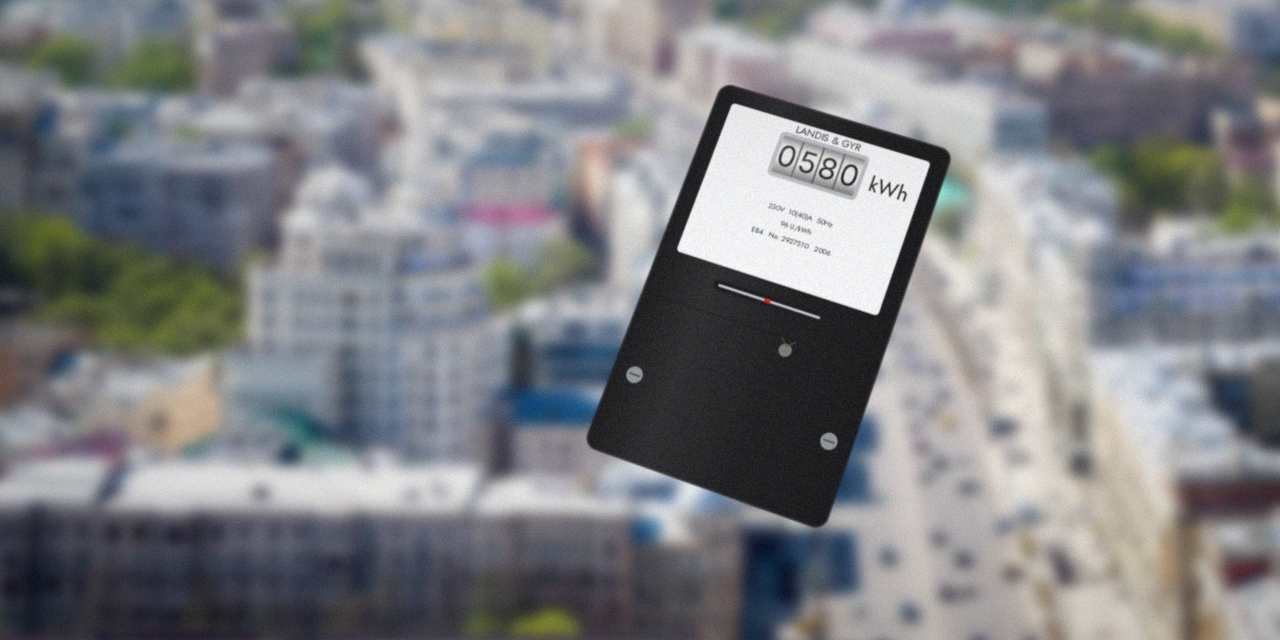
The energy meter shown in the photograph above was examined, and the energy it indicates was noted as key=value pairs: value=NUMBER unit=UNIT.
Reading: value=580 unit=kWh
